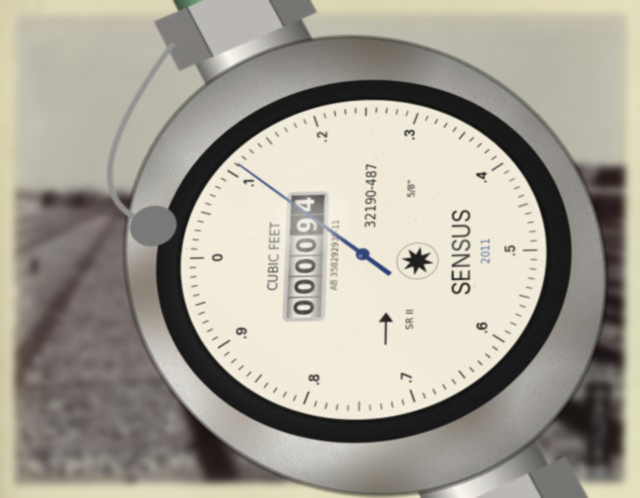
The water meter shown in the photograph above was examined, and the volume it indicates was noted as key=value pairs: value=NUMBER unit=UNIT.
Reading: value=94.11 unit=ft³
